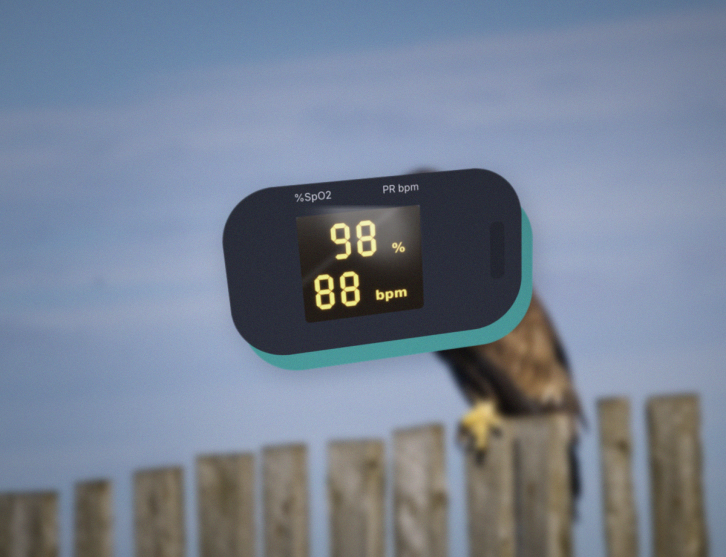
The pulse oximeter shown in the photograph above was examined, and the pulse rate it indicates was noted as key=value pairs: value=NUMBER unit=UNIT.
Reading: value=88 unit=bpm
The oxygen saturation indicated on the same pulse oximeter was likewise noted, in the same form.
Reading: value=98 unit=%
